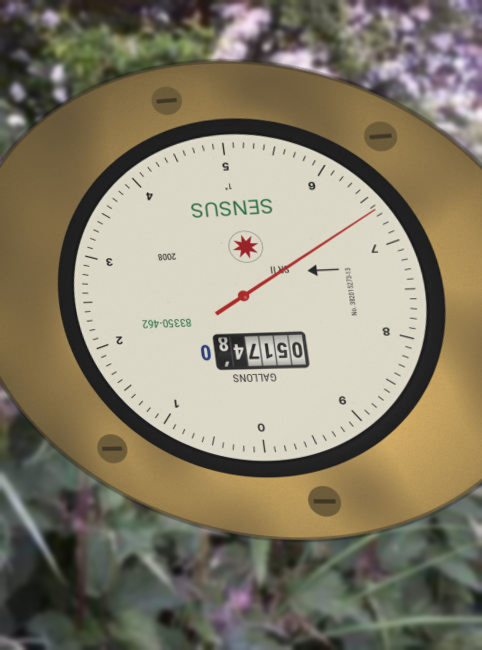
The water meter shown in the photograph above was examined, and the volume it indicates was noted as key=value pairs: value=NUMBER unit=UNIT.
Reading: value=517476.6 unit=gal
